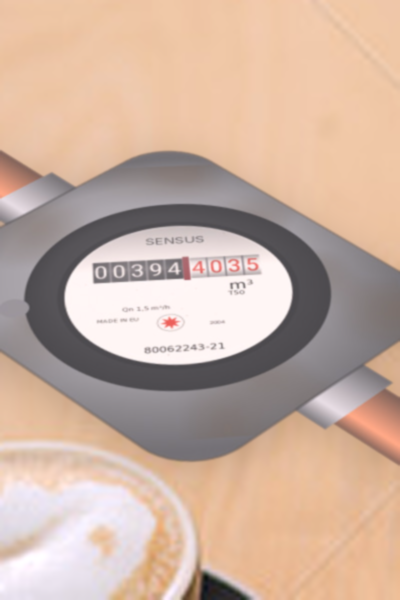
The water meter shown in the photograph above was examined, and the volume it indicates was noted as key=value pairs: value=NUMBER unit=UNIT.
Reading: value=394.4035 unit=m³
